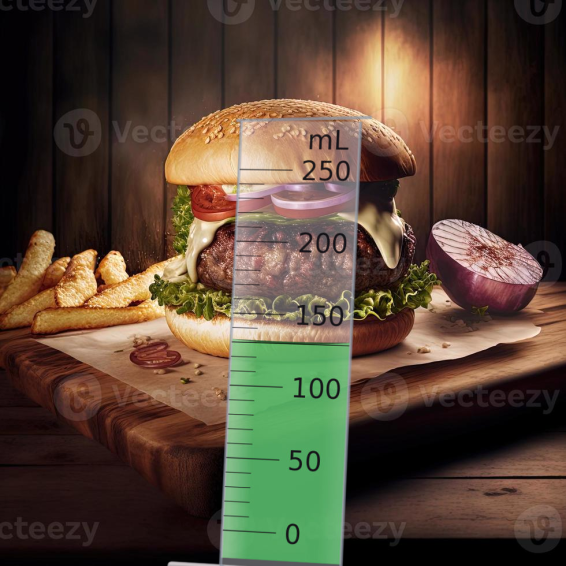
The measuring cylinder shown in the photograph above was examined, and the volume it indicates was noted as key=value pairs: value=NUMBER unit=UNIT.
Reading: value=130 unit=mL
